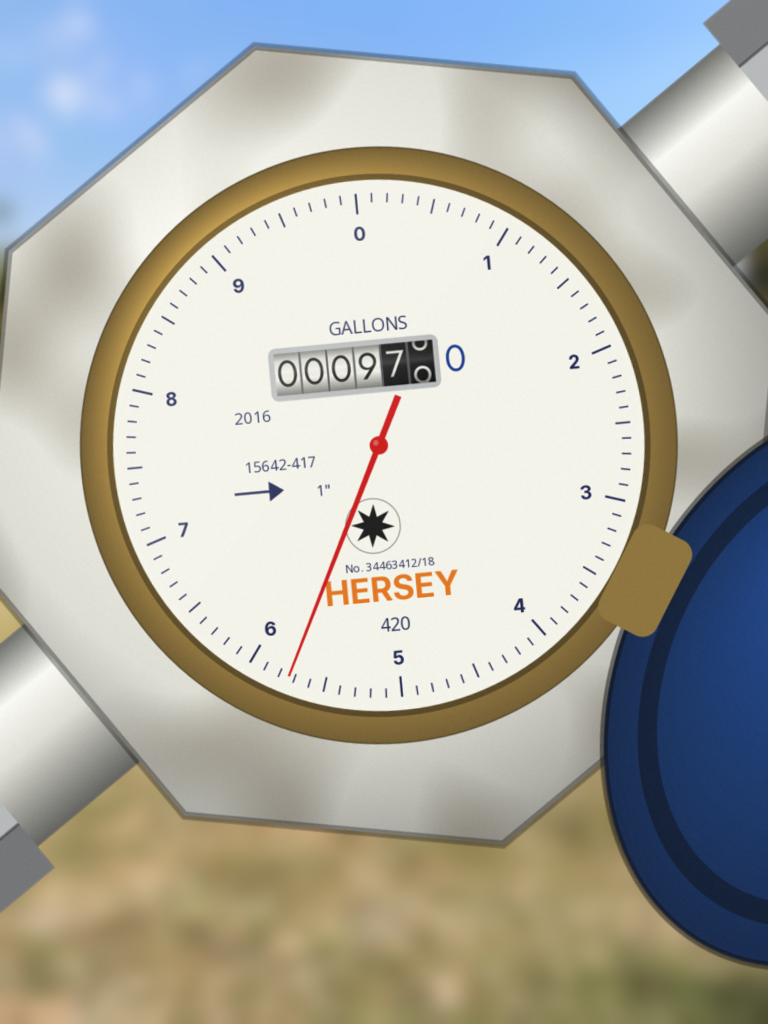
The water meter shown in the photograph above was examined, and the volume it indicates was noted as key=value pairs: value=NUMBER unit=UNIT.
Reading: value=9785.7 unit=gal
